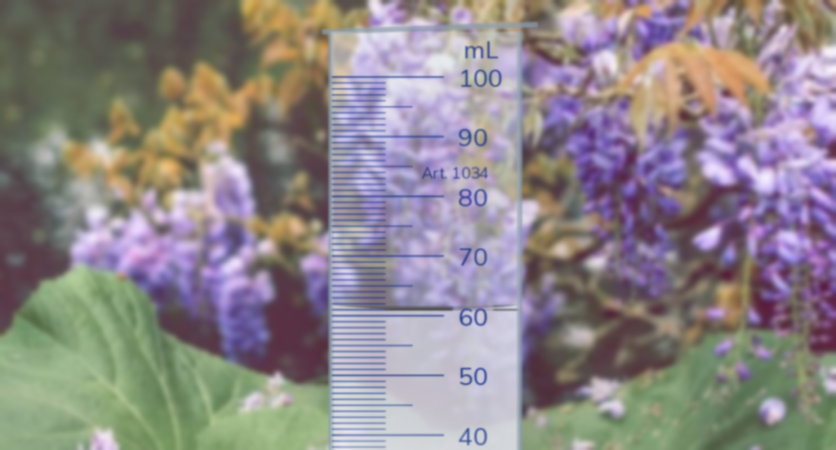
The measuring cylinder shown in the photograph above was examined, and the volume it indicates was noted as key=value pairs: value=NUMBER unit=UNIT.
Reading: value=61 unit=mL
